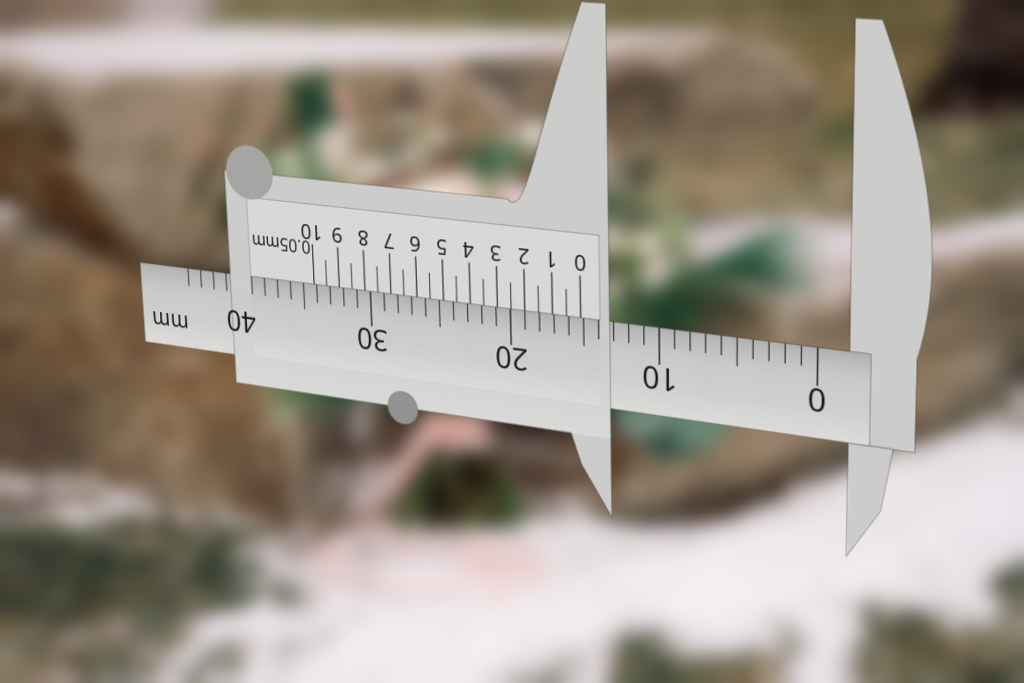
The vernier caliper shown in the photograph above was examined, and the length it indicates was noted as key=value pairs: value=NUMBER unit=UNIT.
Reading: value=15.2 unit=mm
